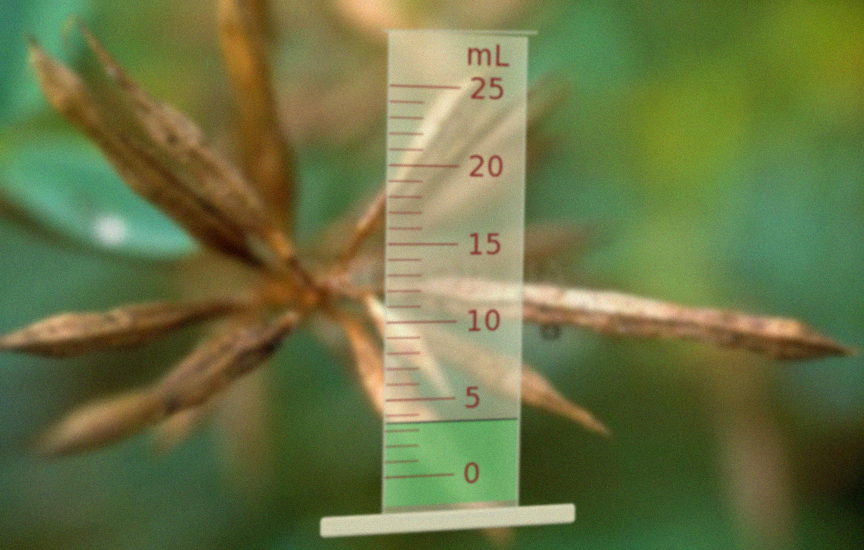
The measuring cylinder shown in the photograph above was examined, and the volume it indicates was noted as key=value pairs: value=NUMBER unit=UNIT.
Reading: value=3.5 unit=mL
